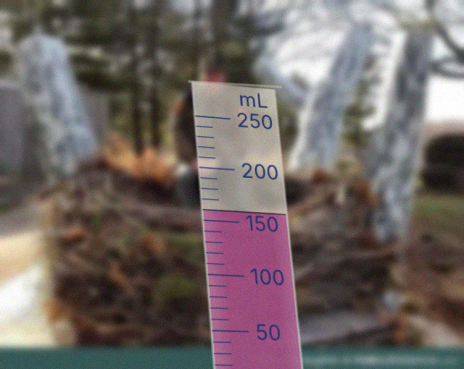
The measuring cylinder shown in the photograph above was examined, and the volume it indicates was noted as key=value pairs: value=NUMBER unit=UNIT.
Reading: value=160 unit=mL
